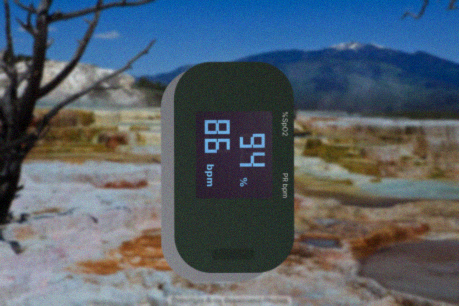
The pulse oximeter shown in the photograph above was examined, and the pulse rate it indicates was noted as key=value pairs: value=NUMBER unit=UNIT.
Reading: value=86 unit=bpm
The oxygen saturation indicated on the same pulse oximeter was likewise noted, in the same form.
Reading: value=94 unit=%
